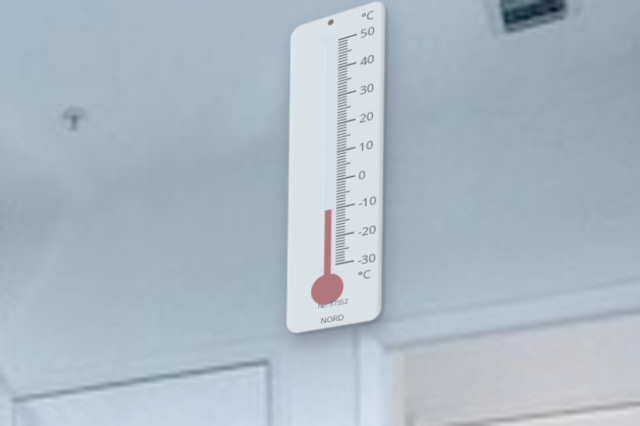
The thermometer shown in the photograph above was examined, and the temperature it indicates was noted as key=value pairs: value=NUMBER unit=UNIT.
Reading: value=-10 unit=°C
